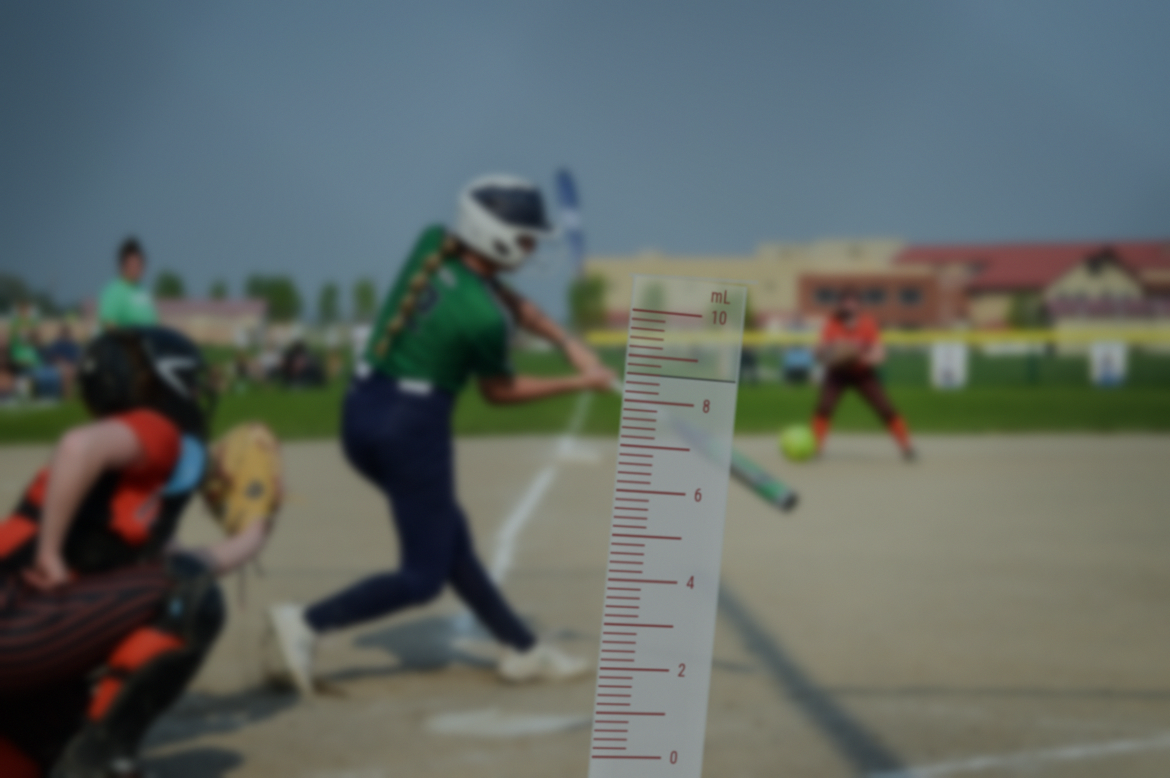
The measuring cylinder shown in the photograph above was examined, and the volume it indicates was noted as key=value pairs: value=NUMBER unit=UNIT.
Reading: value=8.6 unit=mL
